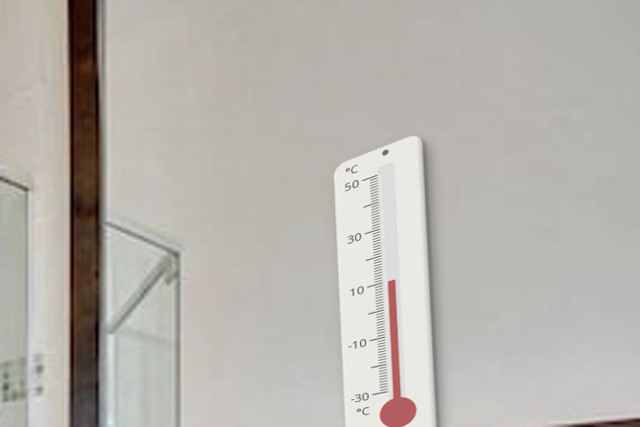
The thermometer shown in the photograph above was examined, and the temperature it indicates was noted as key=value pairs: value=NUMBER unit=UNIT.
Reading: value=10 unit=°C
